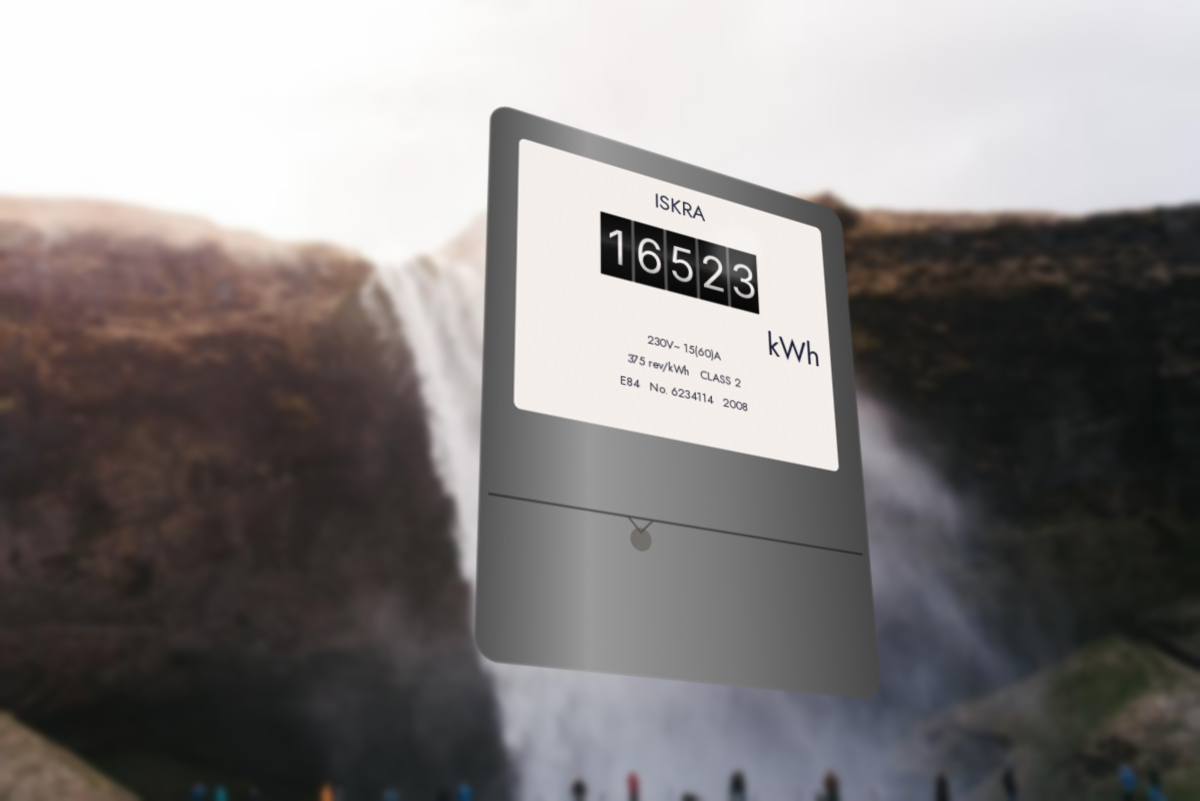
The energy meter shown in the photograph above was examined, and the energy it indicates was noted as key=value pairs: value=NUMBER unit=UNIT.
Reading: value=16523 unit=kWh
